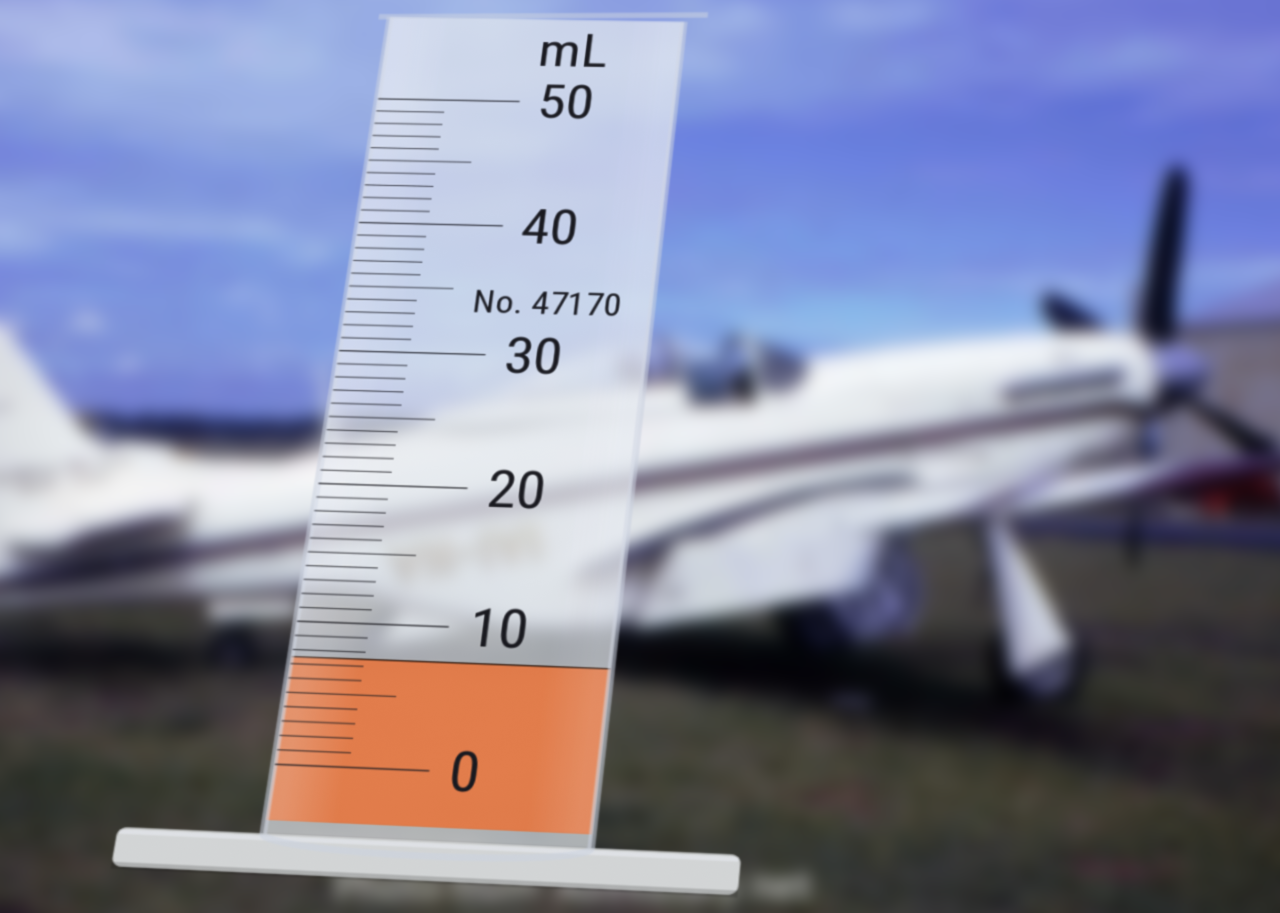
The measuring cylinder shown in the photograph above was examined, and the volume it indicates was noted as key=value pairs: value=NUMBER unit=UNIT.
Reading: value=7.5 unit=mL
